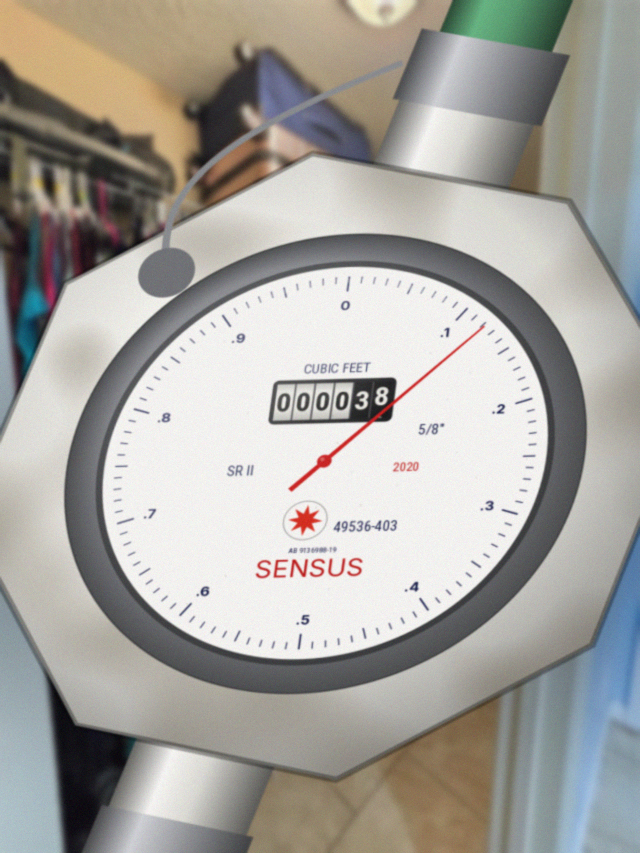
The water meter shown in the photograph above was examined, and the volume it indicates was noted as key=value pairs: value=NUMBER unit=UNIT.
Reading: value=38.12 unit=ft³
